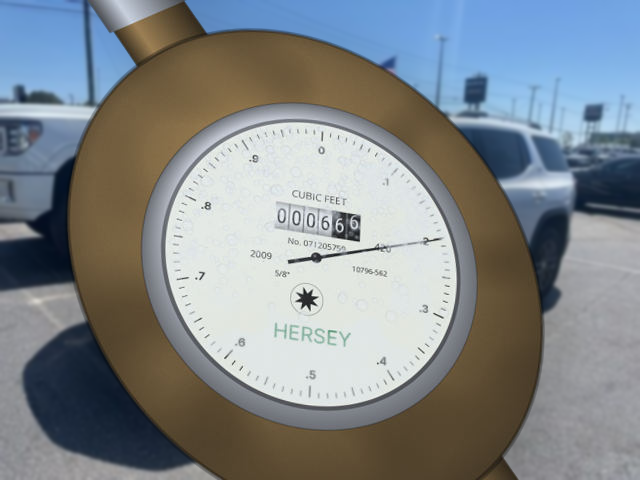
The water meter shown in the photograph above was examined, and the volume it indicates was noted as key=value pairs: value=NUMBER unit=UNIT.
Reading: value=666.20 unit=ft³
